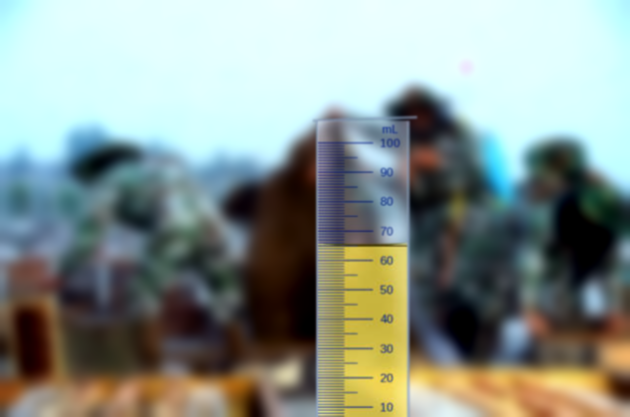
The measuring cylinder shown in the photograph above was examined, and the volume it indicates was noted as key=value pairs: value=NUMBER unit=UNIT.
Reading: value=65 unit=mL
